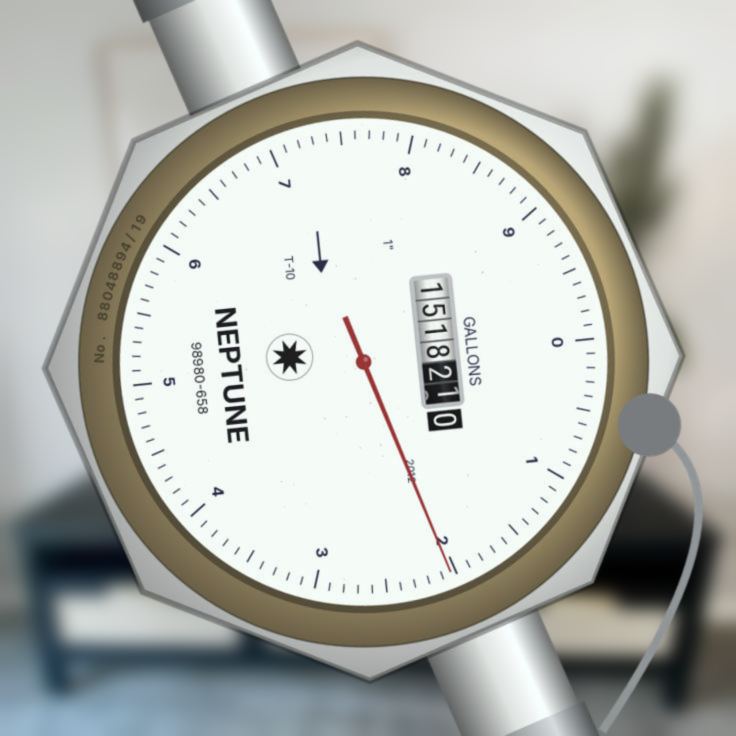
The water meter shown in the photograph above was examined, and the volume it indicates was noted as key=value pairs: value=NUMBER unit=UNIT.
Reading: value=1518212.0 unit=gal
